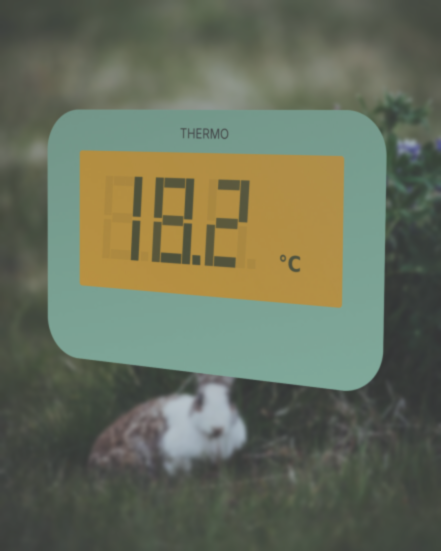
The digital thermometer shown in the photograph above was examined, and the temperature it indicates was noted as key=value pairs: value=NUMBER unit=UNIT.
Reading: value=18.2 unit=°C
